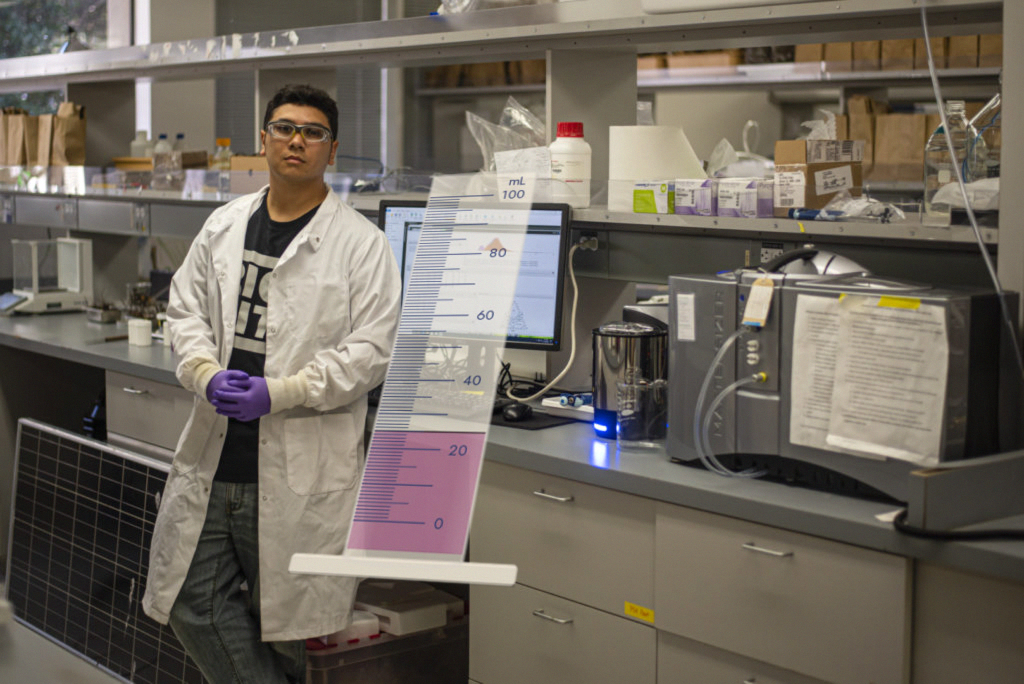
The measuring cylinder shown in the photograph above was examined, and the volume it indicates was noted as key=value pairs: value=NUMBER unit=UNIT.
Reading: value=25 unit=mL
